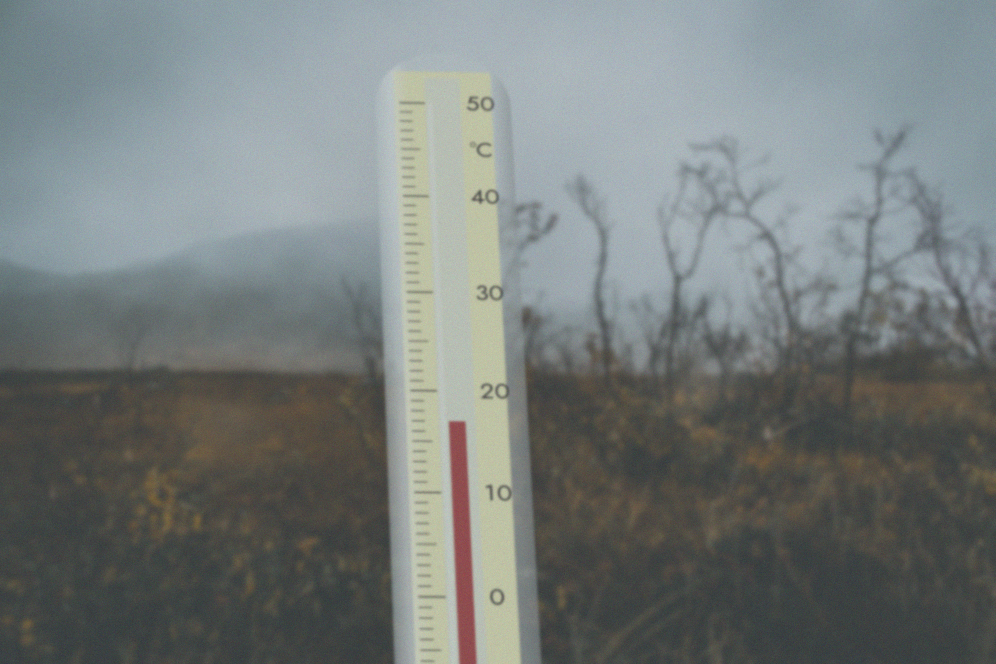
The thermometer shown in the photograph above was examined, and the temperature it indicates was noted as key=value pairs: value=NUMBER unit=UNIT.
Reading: value=17 unit=°C
